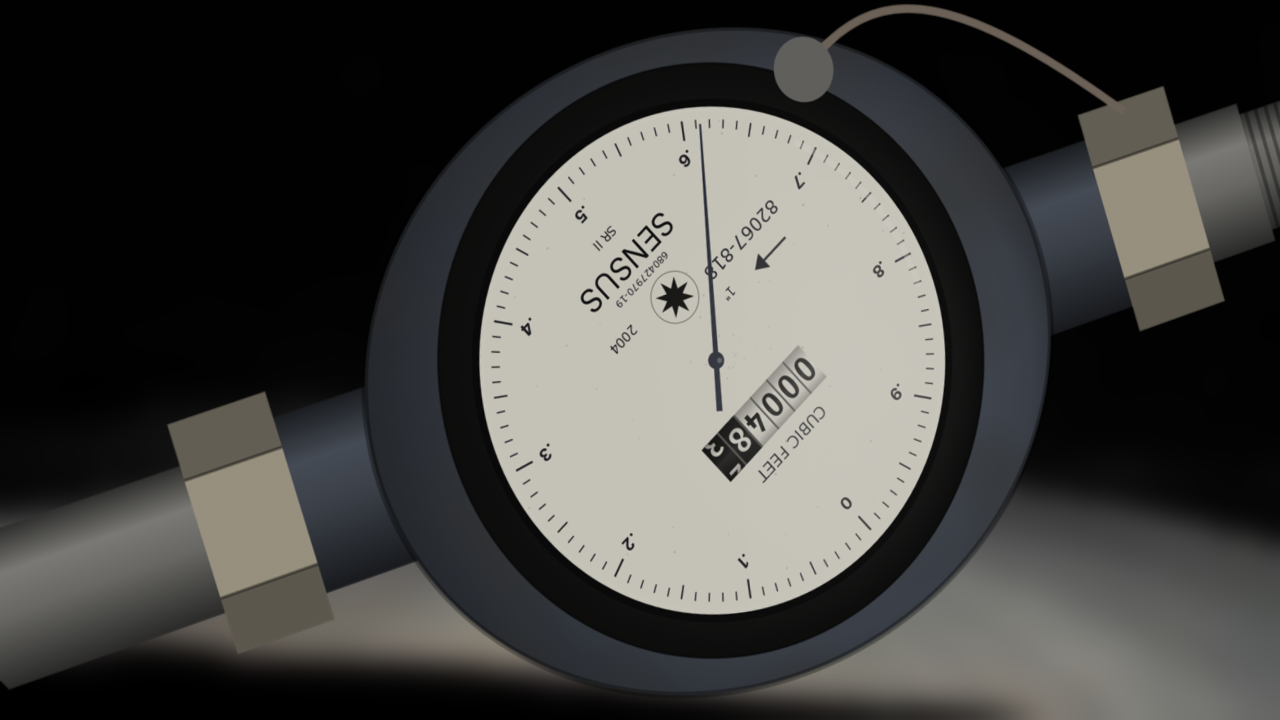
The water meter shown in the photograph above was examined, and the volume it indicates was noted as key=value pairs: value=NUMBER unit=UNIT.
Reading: value=482.61 unit=ft³
